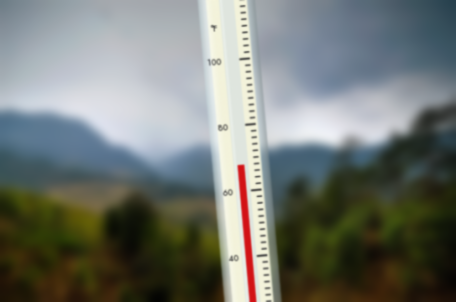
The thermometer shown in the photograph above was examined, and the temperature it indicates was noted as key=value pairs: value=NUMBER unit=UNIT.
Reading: value=68 unit=°F
